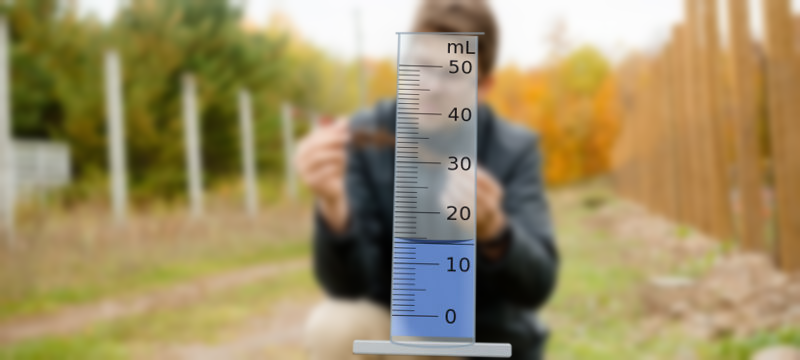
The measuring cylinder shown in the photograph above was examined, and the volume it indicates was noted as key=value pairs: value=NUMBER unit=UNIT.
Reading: value=14 unit=mL
